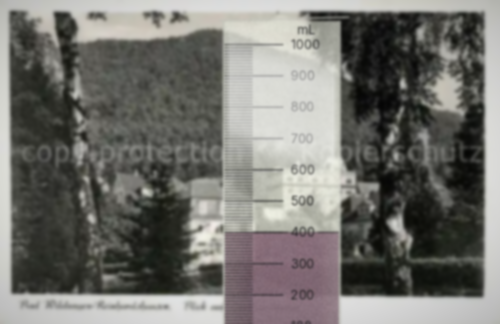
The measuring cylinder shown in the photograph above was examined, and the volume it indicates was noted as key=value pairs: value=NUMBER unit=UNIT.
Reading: value=400 unit=mL
